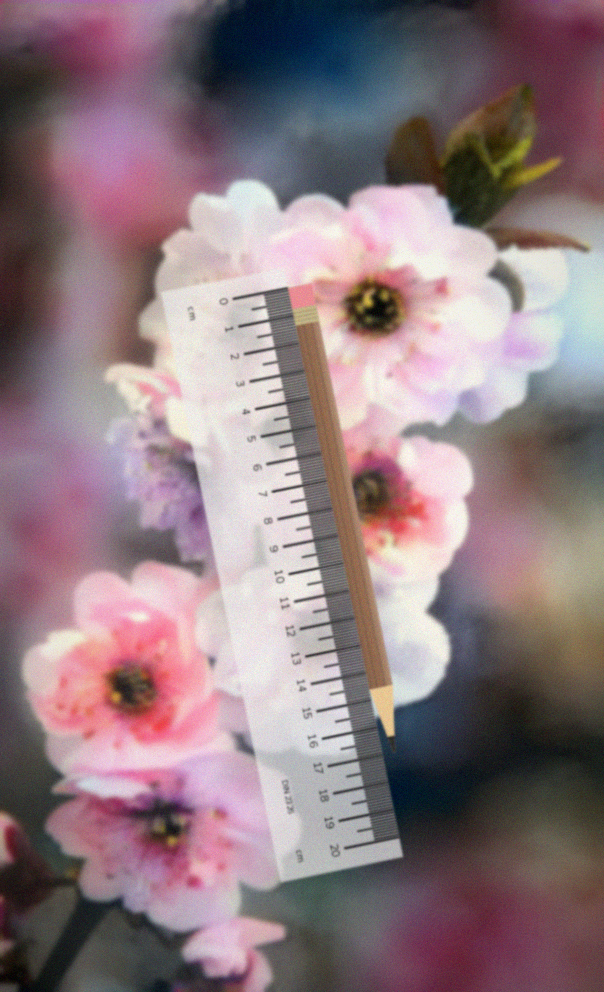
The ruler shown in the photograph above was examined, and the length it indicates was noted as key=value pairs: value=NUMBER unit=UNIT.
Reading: value=17 unit=cm
